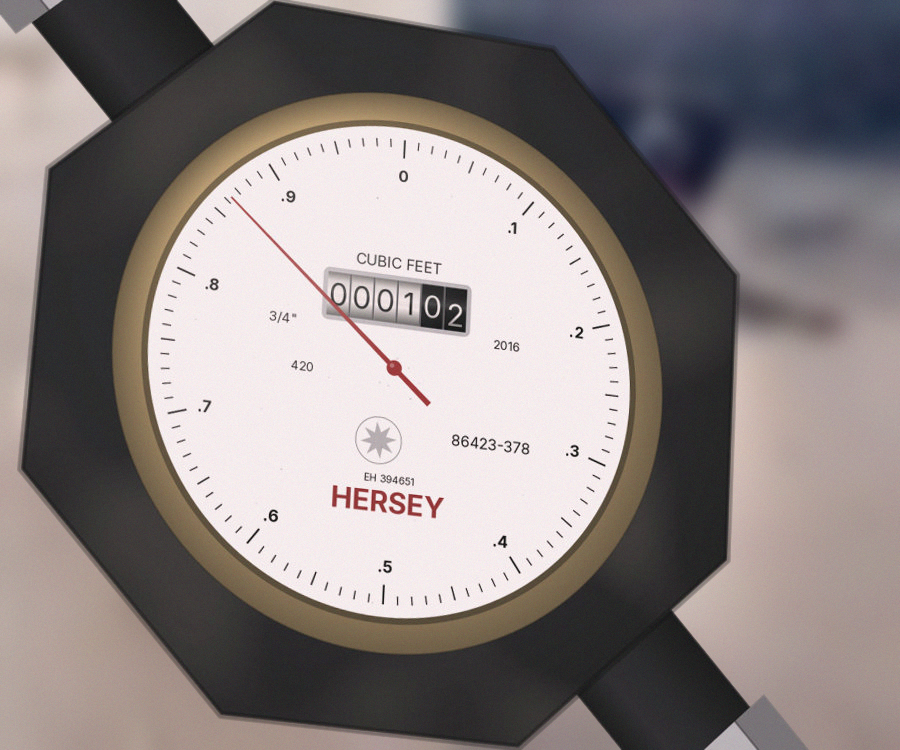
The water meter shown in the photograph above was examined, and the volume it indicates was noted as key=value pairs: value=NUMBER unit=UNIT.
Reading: value=101.86 unit=ft³
